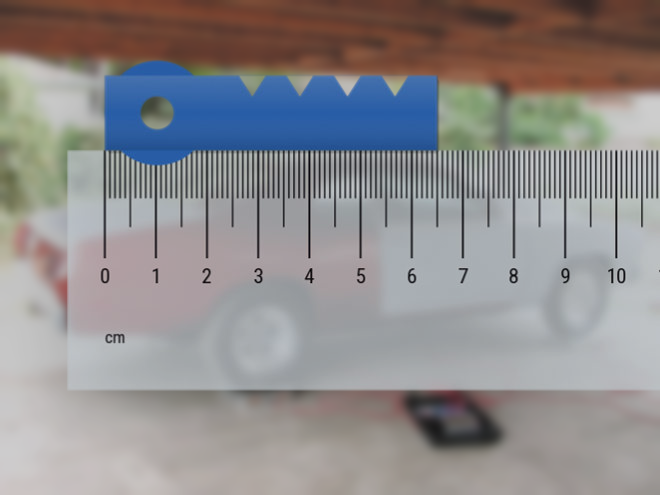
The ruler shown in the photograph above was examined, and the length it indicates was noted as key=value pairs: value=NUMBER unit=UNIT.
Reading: value=6.5 unit=cm
